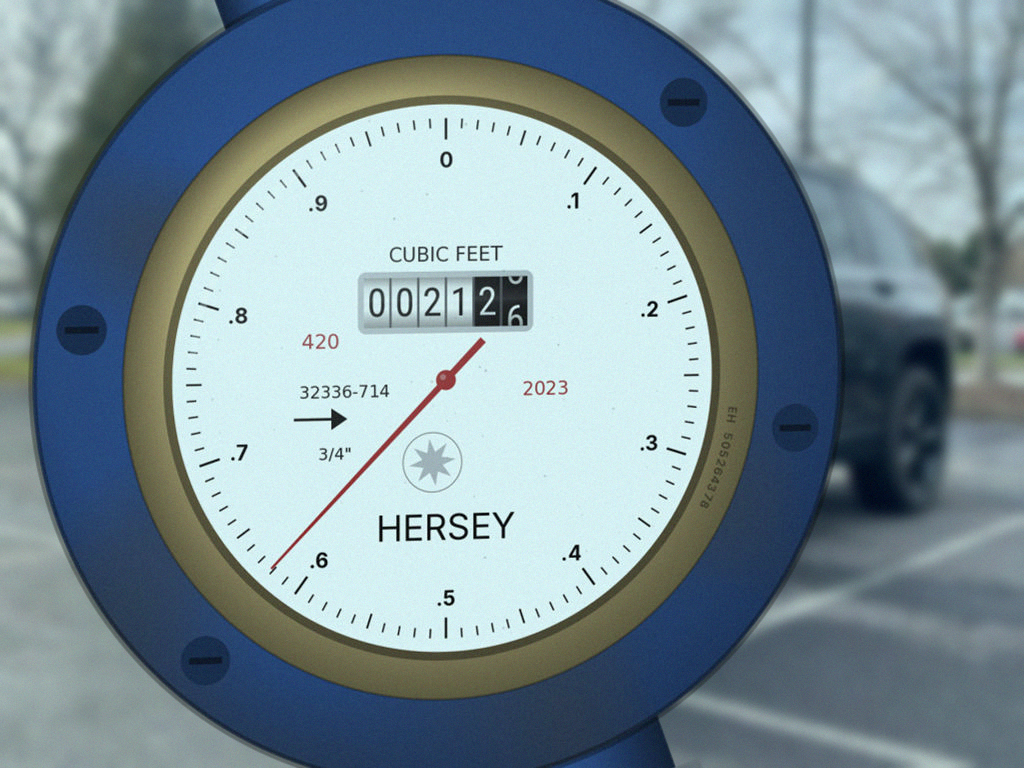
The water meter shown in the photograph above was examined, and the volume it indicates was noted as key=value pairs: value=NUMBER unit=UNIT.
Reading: value=2125.62 unit=ft³
